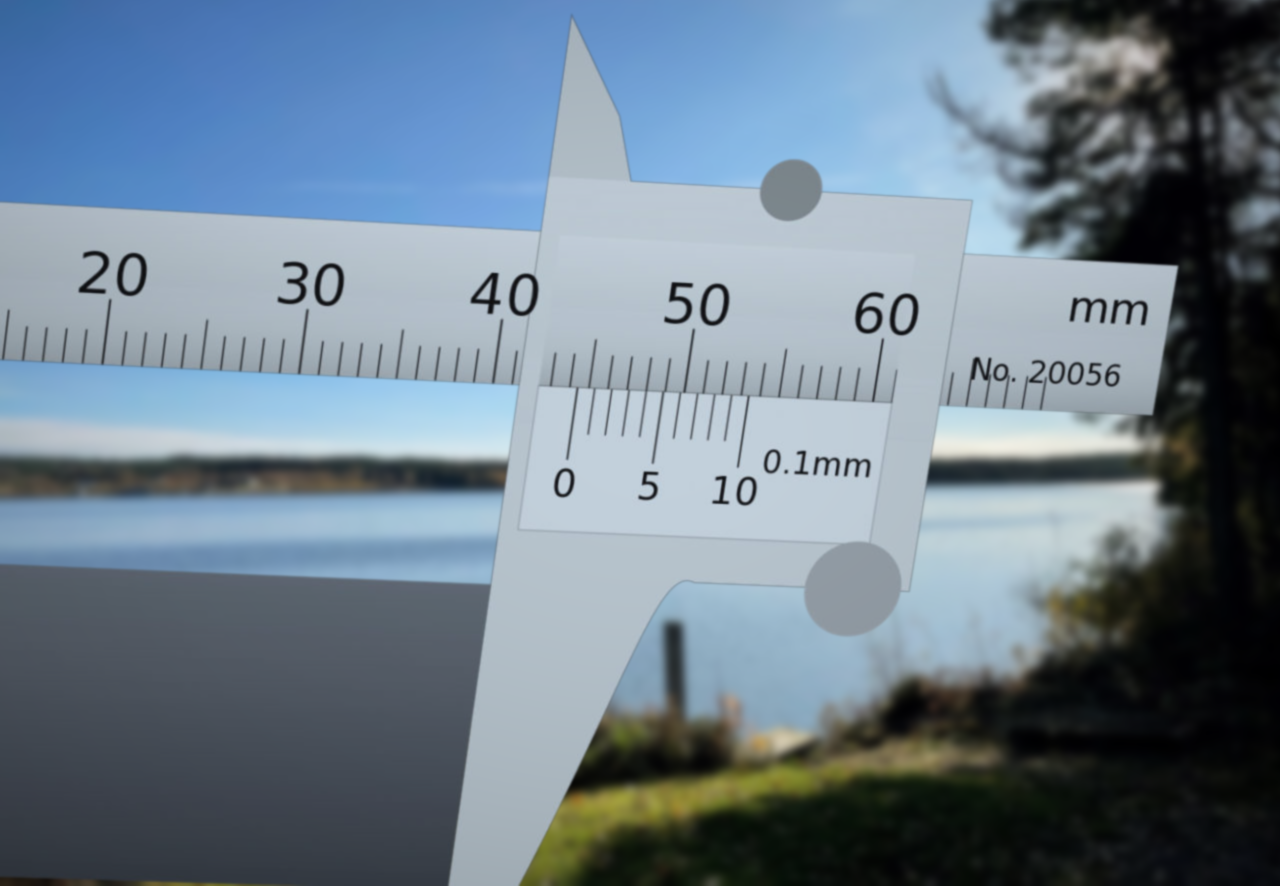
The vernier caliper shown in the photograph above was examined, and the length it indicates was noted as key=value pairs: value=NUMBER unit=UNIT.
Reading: value=44.4 unit=mm
